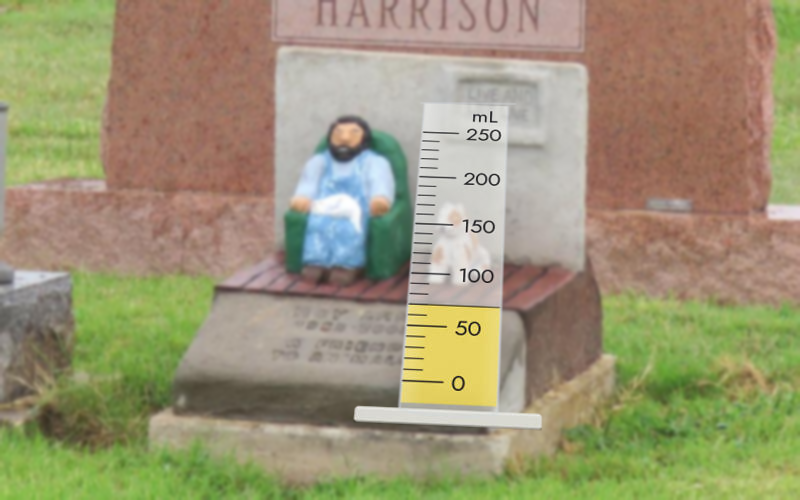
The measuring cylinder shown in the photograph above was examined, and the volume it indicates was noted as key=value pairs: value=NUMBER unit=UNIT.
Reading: value=70 unit=mL
